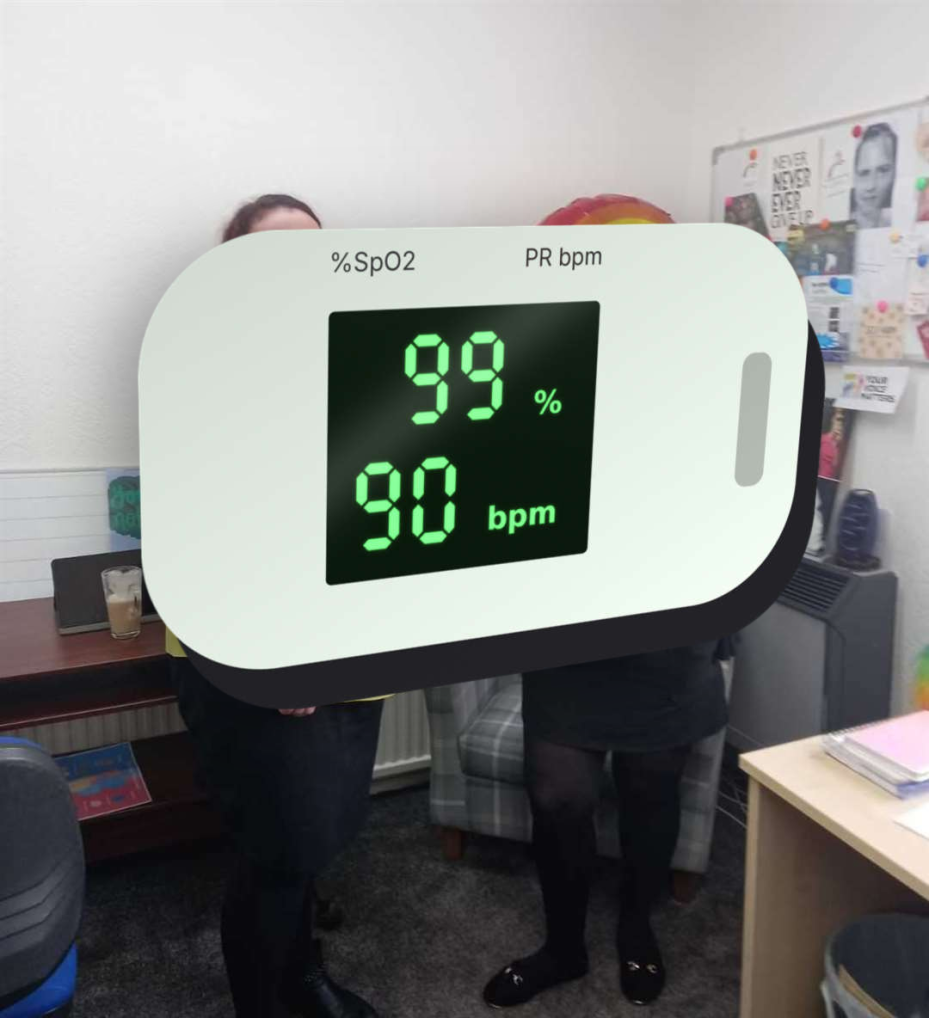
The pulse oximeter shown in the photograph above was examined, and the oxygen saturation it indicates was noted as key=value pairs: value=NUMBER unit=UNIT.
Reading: value=99 unit=%
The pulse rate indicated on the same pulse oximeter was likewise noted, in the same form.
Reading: value=90 unit=bpm
